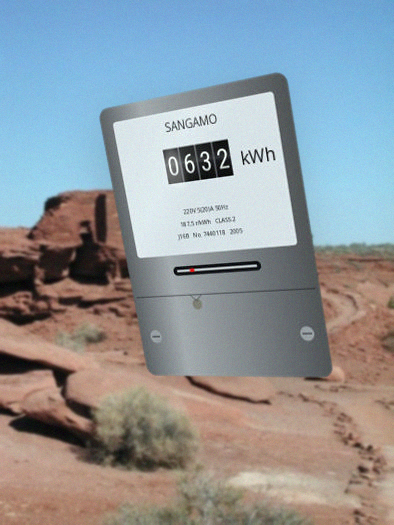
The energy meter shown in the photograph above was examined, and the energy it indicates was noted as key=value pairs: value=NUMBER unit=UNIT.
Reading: value=632 unit=kWh
